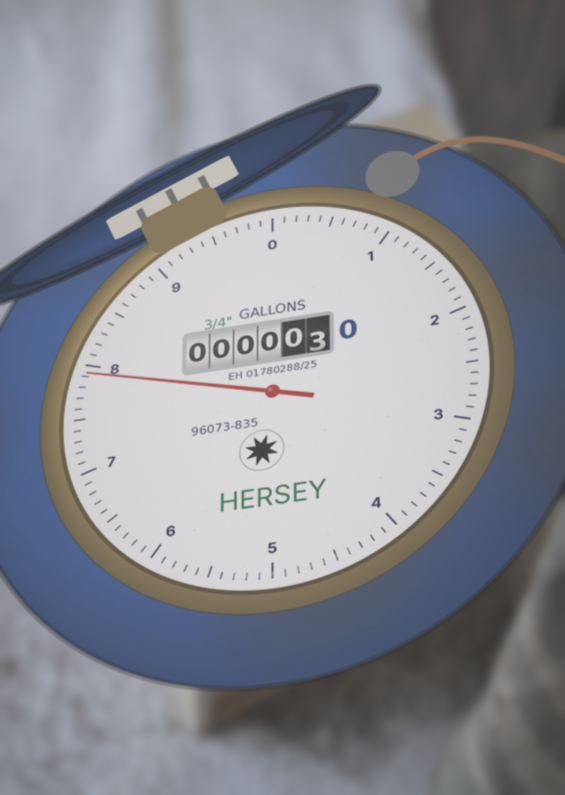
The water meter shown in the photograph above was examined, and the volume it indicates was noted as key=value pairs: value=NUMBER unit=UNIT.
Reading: value=27.9 unit=gal
